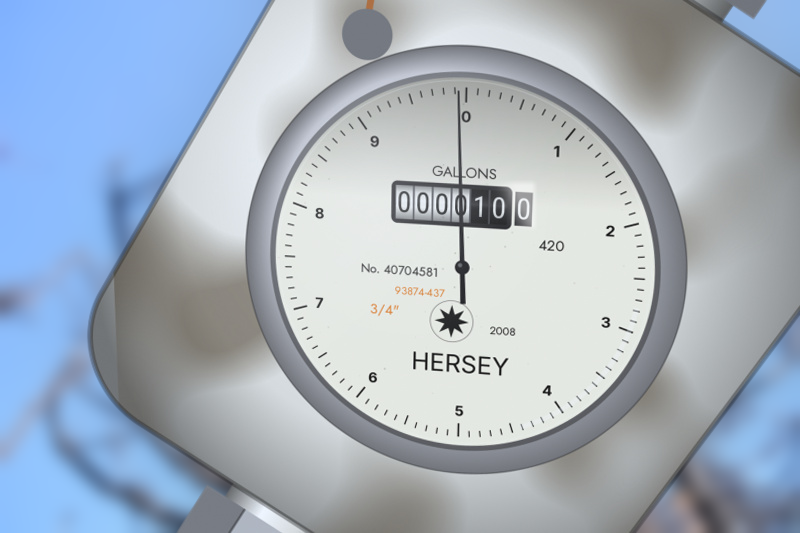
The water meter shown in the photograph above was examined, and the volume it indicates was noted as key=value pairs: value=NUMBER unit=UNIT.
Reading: value=99.9 unit=gal
